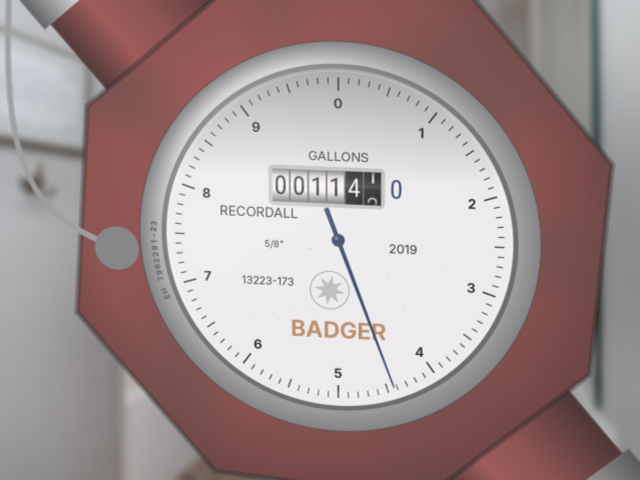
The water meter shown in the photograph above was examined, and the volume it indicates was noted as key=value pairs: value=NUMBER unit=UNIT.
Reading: value=11414.4 unit=gal
